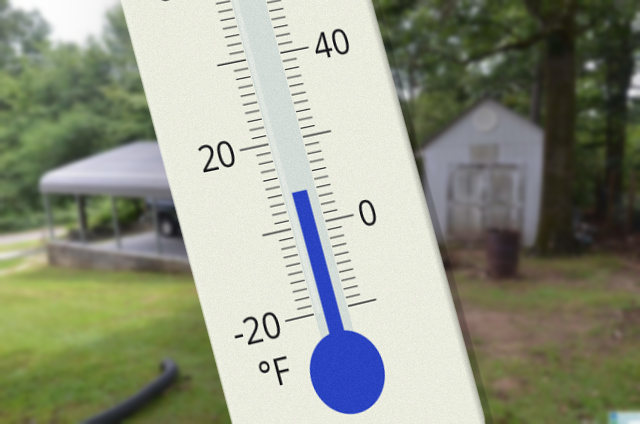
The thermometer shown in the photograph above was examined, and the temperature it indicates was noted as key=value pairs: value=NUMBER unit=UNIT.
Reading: value=8 unit=°F
